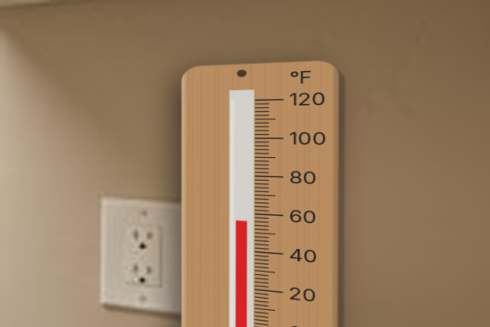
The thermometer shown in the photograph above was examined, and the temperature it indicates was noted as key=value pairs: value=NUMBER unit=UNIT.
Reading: value=56 unit=°F
